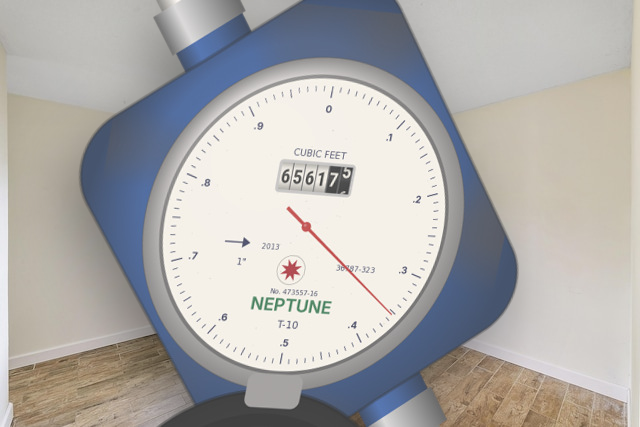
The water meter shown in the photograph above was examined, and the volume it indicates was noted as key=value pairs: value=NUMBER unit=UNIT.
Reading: value=656175.35 unit=ft³
